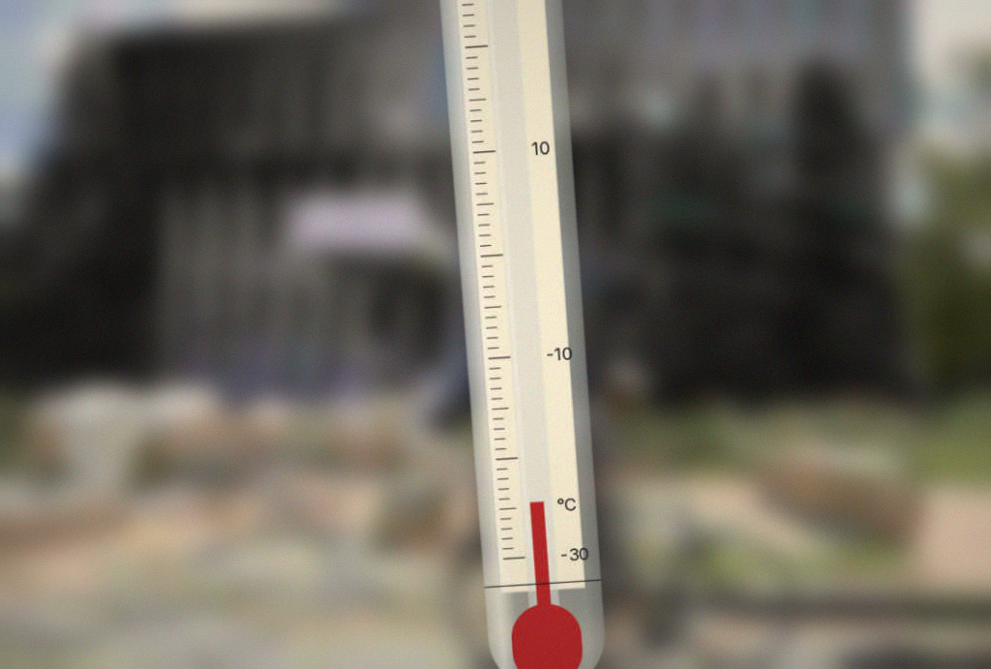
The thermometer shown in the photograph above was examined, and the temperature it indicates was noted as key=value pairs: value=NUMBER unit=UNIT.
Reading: value=-24.5 unit=°C
